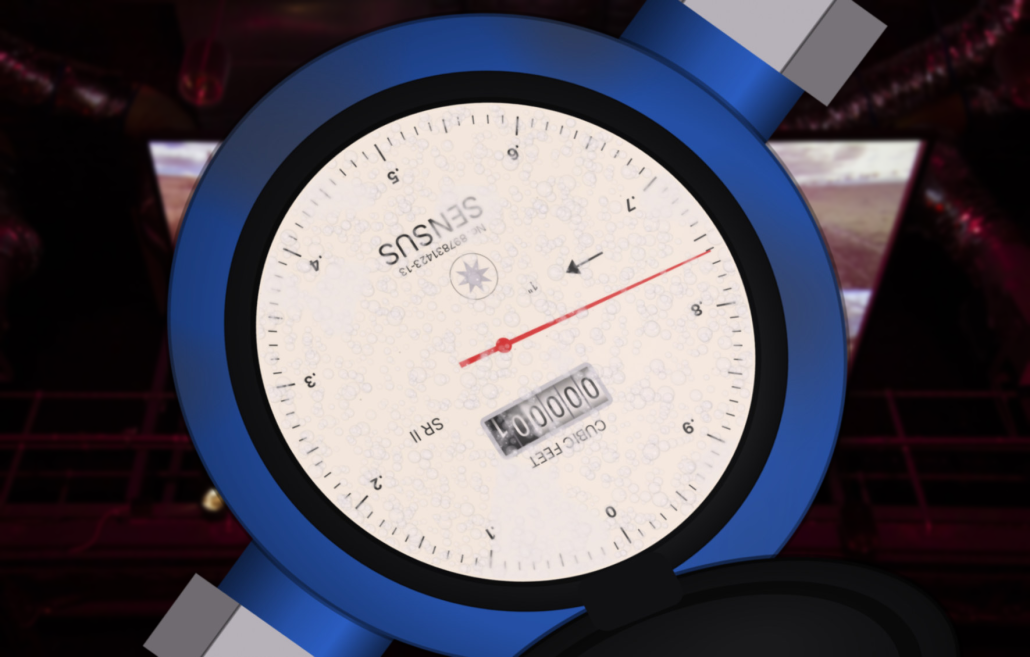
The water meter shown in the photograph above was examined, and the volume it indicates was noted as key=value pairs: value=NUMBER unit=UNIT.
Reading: value=0.76 unit=ft³
